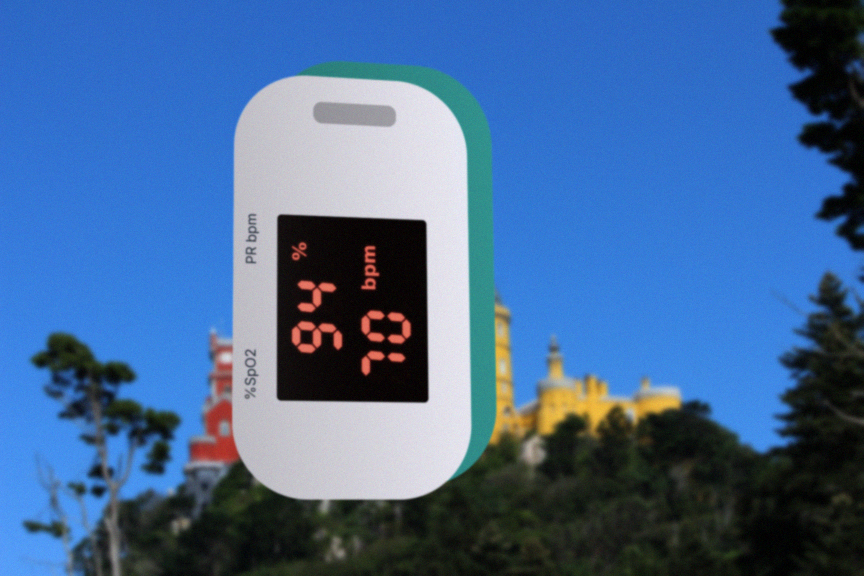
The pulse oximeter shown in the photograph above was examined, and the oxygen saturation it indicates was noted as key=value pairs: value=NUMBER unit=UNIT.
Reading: value=94 unit=%
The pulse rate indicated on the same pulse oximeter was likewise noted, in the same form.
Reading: value=70 unit=bpm
